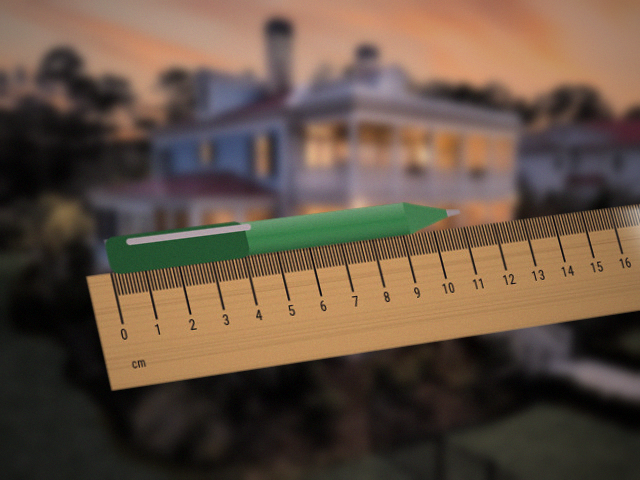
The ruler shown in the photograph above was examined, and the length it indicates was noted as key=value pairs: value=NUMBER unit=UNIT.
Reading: value=11 unit=cm
